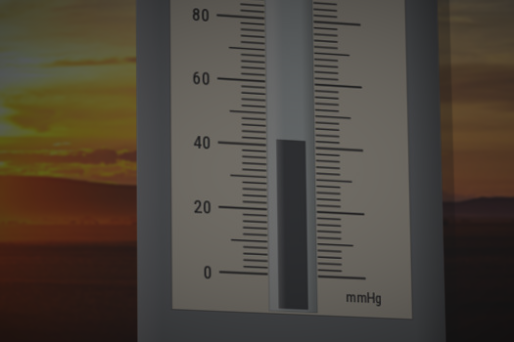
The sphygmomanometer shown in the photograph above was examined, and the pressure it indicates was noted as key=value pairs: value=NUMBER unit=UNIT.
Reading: value=42 unit=mmHg
